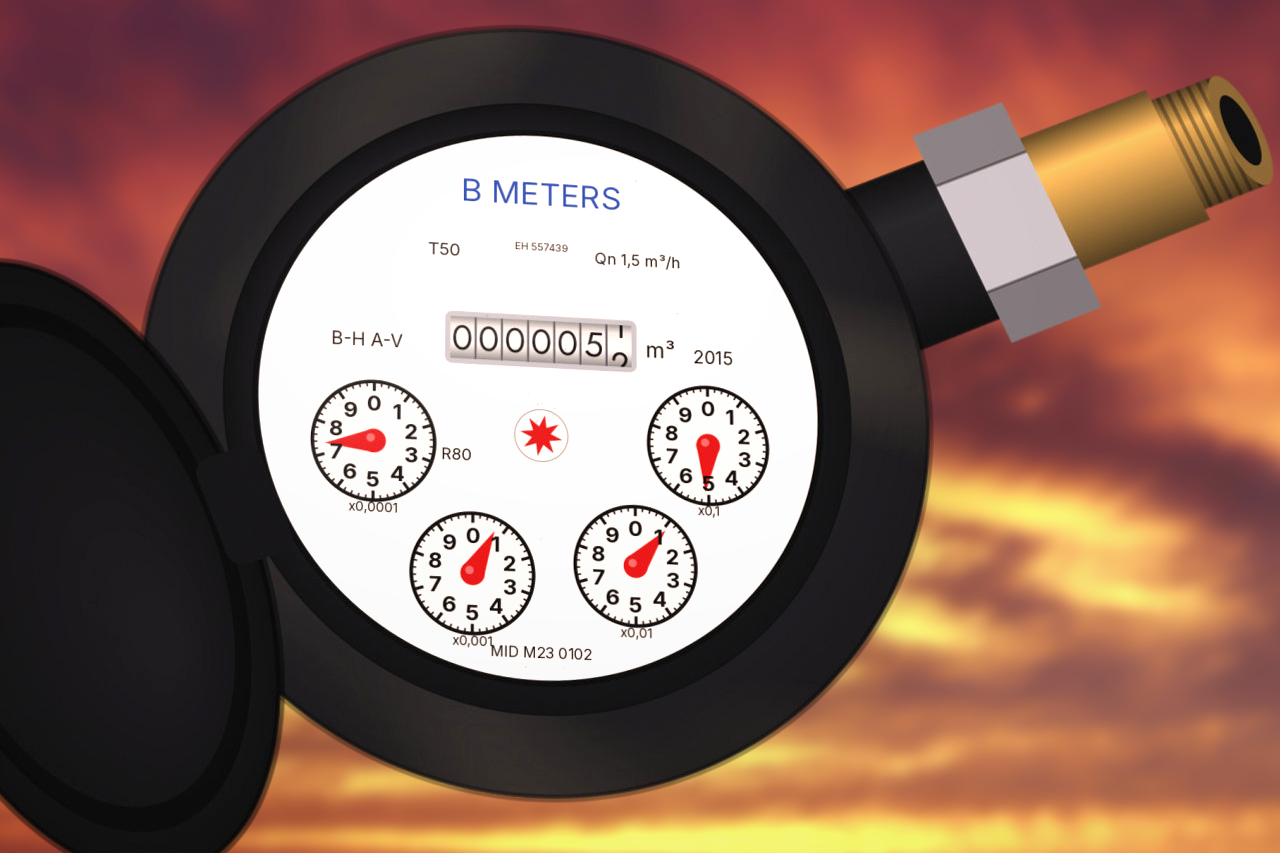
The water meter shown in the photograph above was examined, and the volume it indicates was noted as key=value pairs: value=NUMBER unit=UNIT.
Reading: value=51.5107 unit=m³
